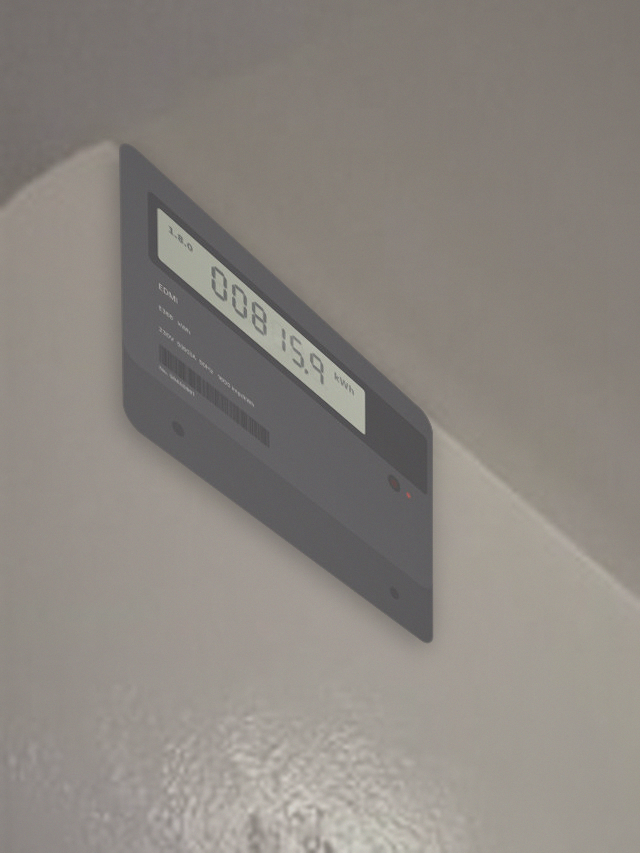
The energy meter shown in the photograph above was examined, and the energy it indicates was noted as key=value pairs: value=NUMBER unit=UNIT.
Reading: value=815.9 unit=kWh
